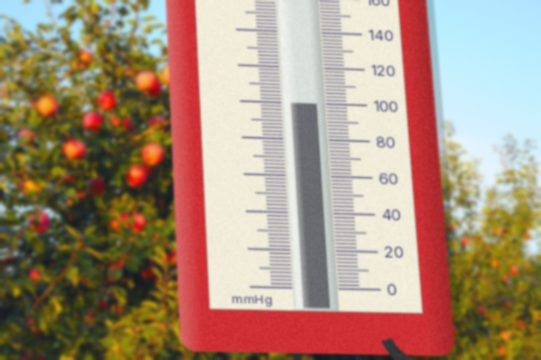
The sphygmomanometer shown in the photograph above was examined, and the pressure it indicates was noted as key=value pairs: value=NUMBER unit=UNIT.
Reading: value=100 unit=mmHg
